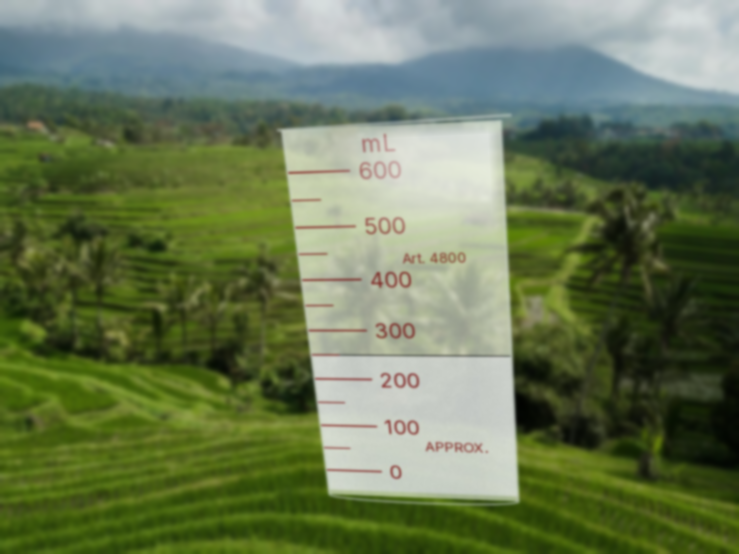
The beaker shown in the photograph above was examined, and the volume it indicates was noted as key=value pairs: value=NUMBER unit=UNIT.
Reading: value=250 unit=mL
